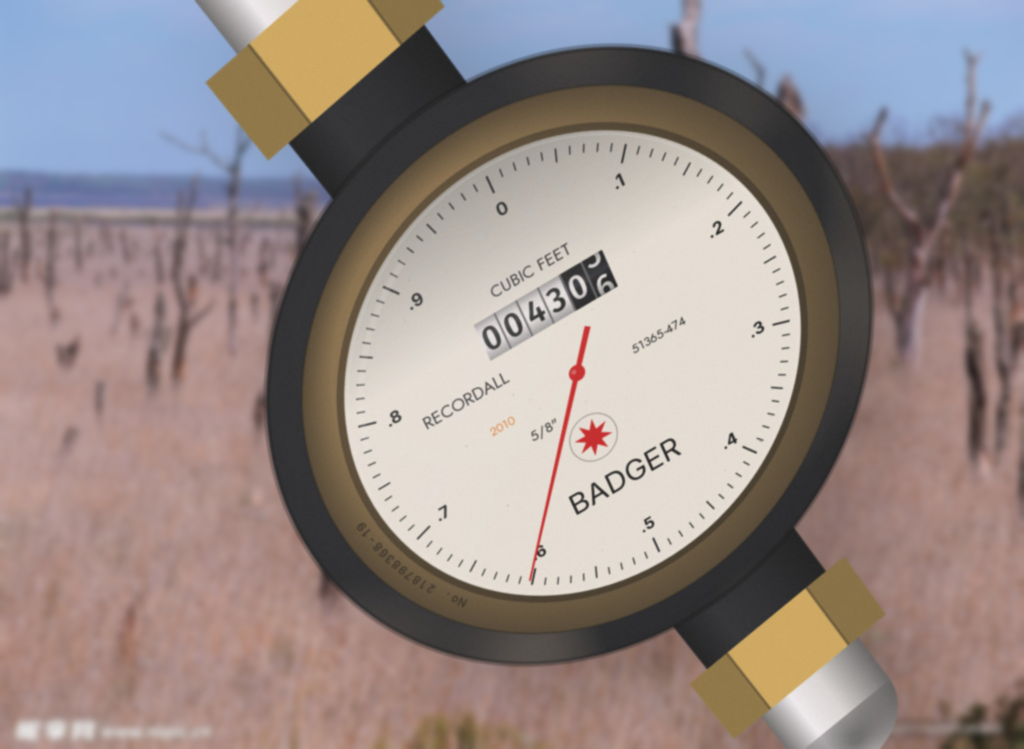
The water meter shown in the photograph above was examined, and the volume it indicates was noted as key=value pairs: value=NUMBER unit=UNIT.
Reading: value=4305.60 unit=ft³
